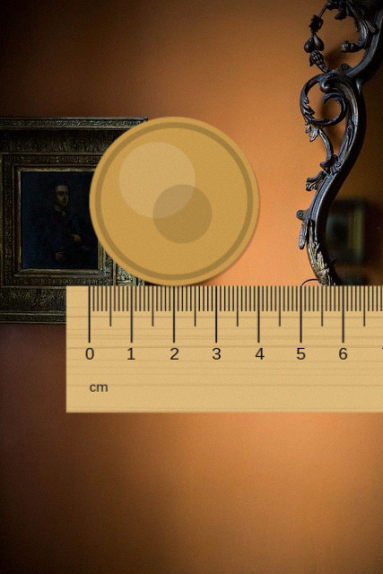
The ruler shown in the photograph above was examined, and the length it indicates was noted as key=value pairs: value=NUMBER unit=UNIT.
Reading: value=4 unit=cm
